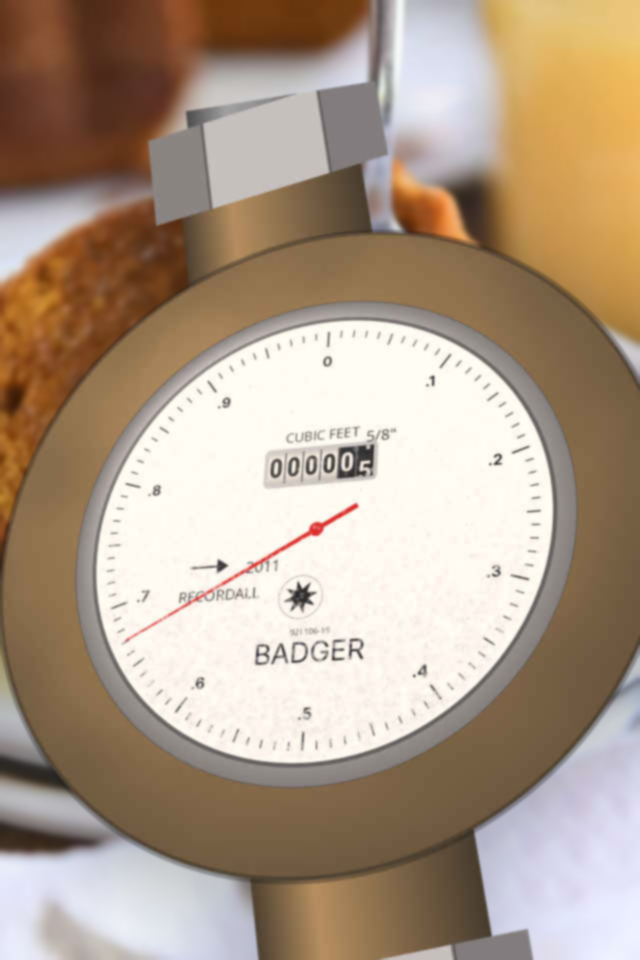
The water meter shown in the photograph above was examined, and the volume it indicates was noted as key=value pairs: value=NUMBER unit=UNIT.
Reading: value=4.67 unit=ft³
